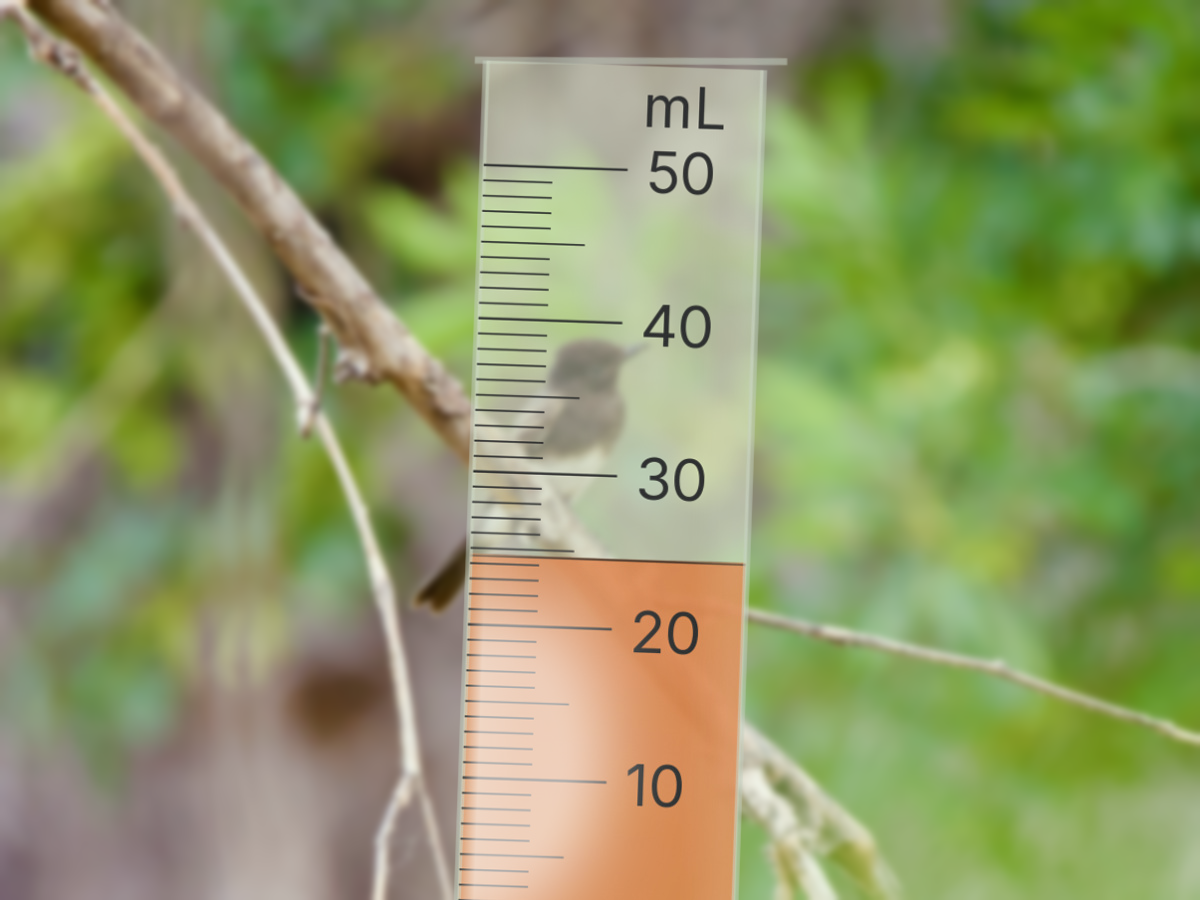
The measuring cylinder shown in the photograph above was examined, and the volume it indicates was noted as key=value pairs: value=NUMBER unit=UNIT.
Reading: value=24.5 unit=mL
